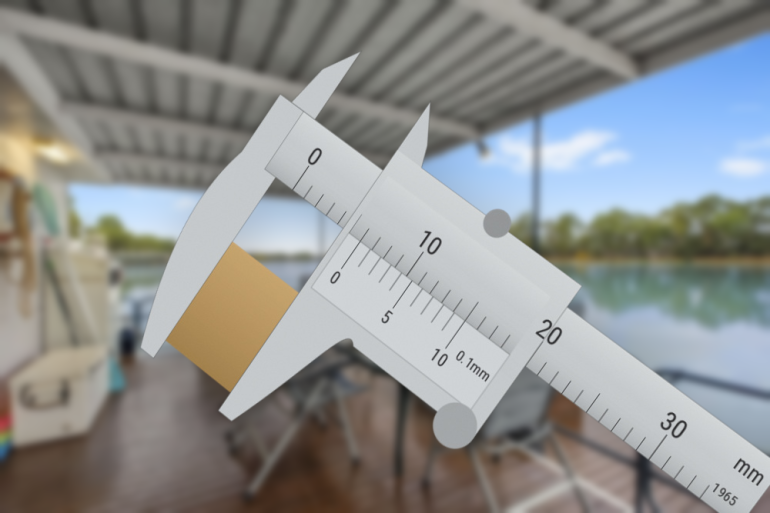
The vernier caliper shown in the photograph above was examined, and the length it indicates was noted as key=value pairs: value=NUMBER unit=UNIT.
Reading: value=6.0 unit=mm
